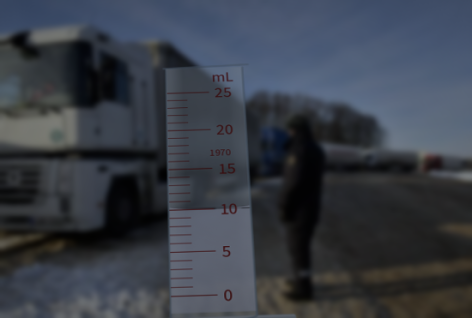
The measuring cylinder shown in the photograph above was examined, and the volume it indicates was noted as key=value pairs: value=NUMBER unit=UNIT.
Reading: value=10 unit=mL
